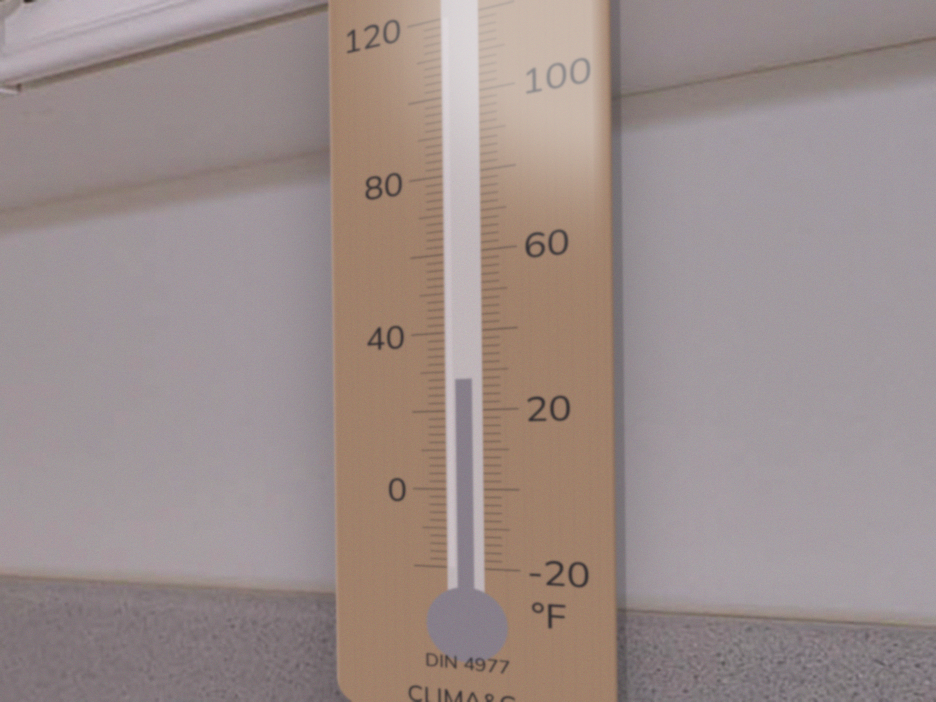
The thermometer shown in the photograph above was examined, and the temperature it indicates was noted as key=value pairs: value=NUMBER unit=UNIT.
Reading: value=28 unit=°F
